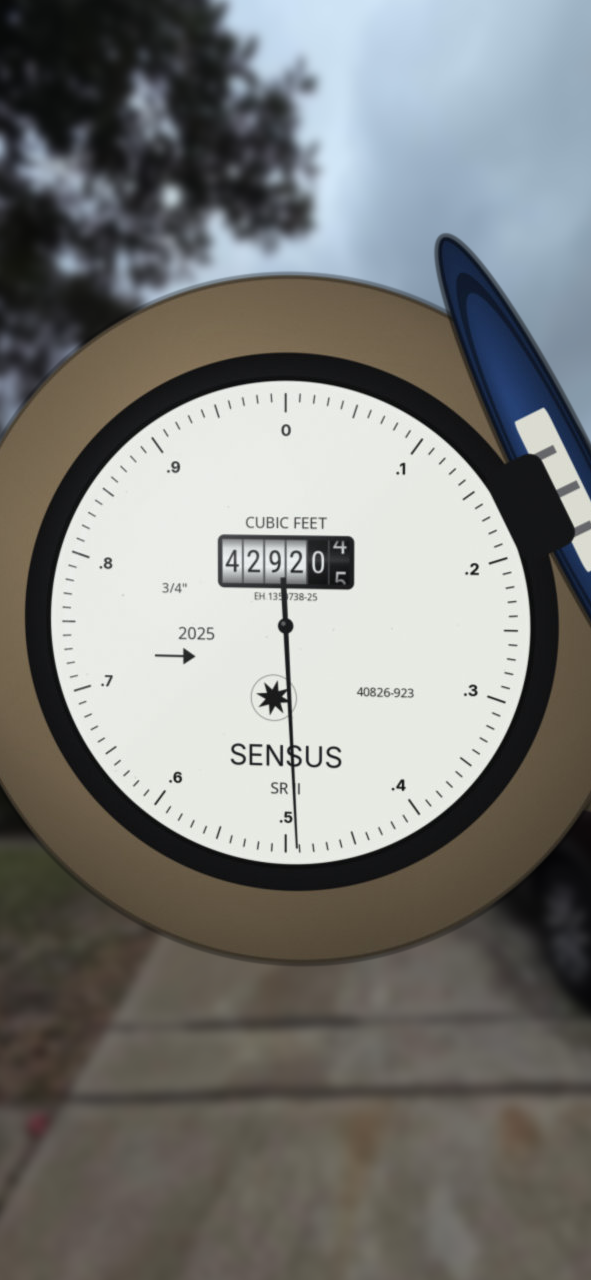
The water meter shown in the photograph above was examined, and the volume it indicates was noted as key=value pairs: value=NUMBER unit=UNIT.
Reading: value=429204.49 unit=ft³
